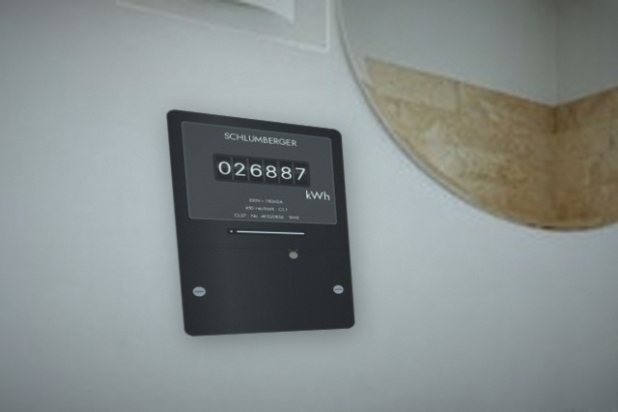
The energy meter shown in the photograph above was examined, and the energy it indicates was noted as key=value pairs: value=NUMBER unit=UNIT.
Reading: value=26887 unit=kWh
